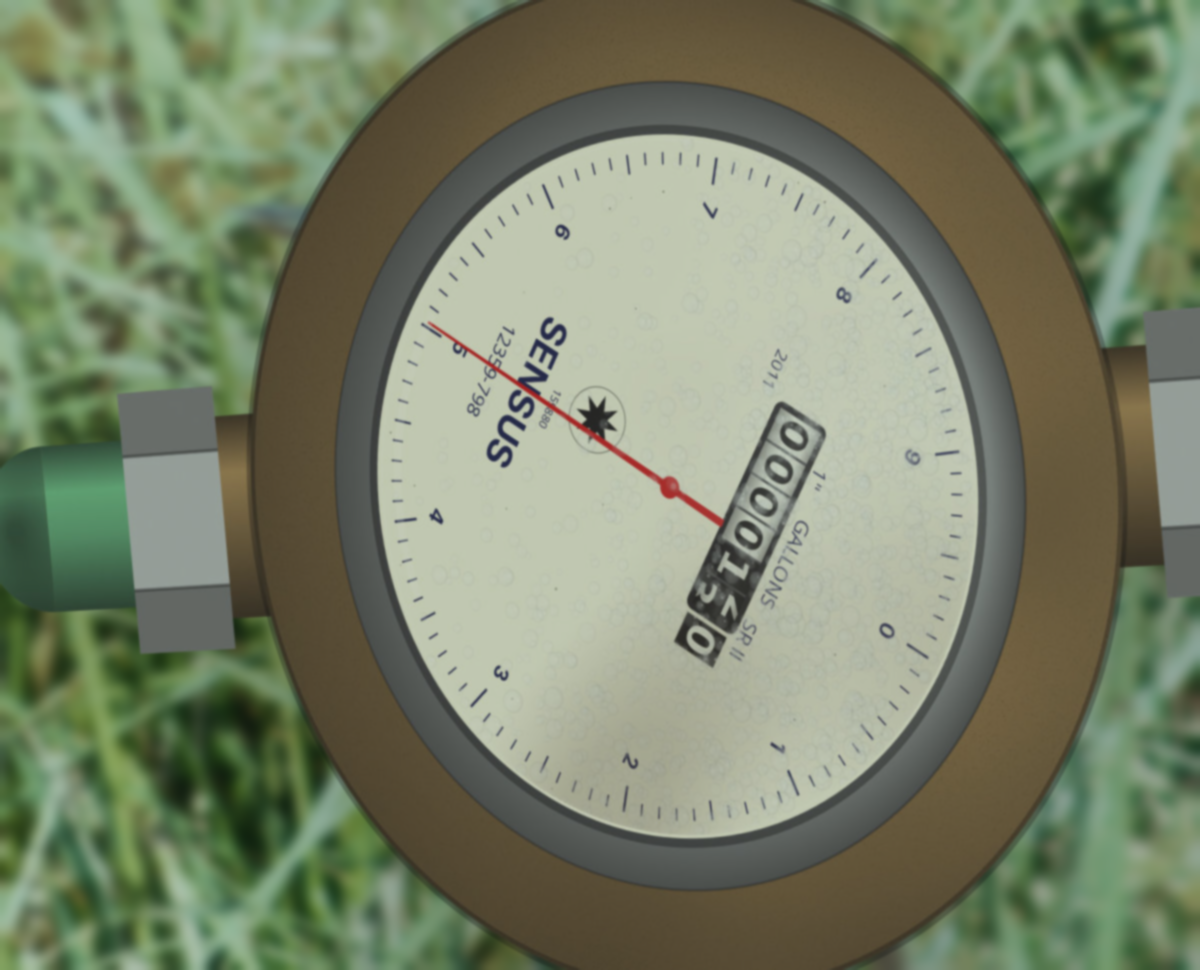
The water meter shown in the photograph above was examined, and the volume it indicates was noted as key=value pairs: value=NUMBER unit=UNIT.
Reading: value=125.0 unit=gal
